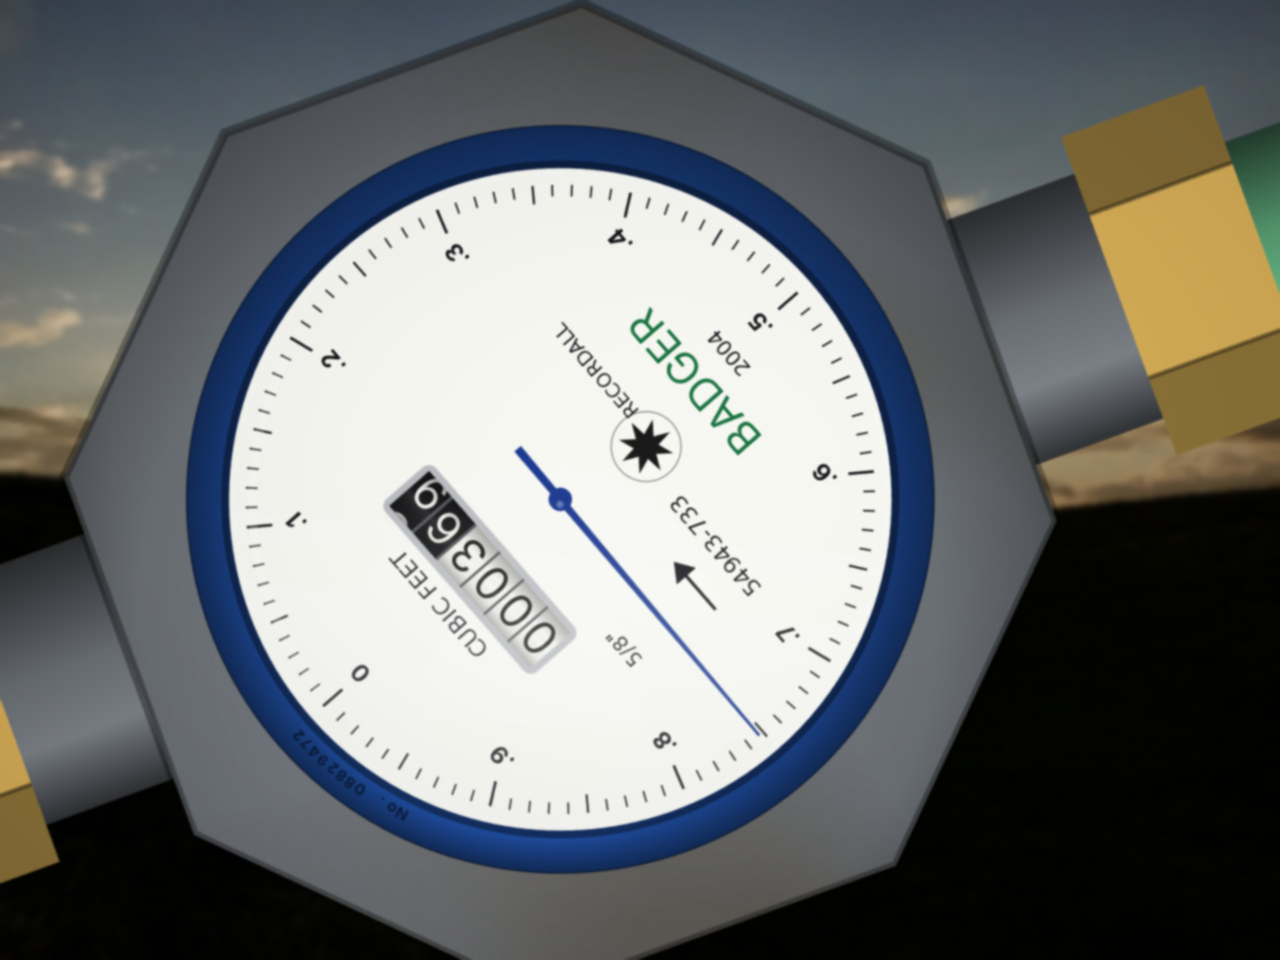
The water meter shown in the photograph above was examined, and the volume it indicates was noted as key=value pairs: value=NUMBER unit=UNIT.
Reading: value=368.75 unit=ft³
